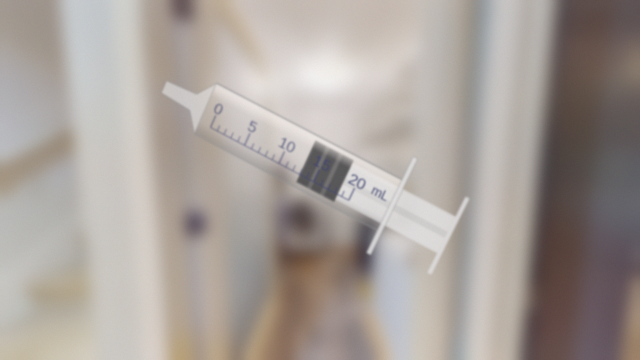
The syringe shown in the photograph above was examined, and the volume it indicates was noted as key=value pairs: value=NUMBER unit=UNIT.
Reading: value=13 unit=mL
